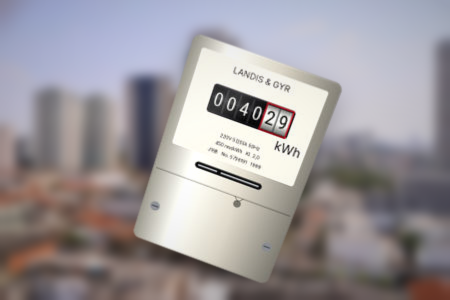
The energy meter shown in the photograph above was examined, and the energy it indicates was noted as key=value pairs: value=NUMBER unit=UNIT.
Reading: value=40.29 unit=kWh
